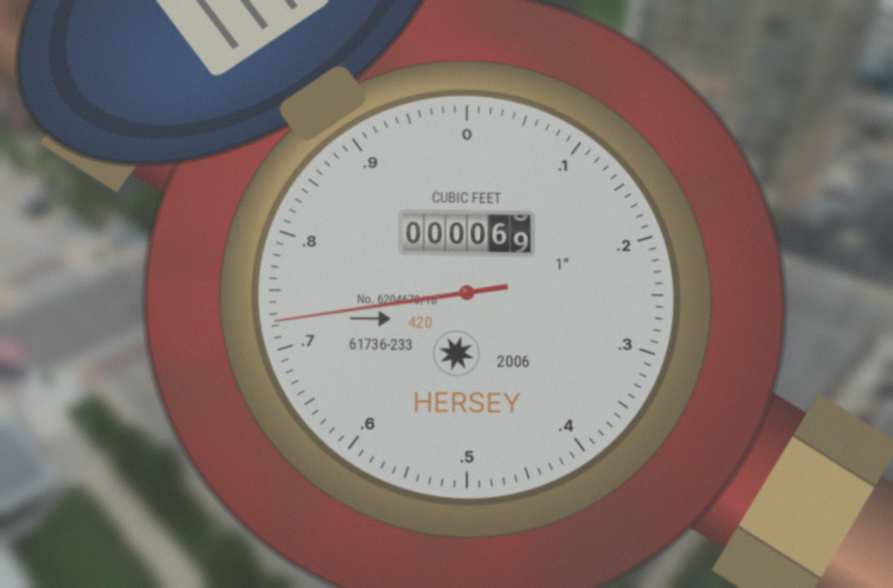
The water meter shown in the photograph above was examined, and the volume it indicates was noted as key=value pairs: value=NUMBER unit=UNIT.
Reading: value=68.72 unit=ft³
